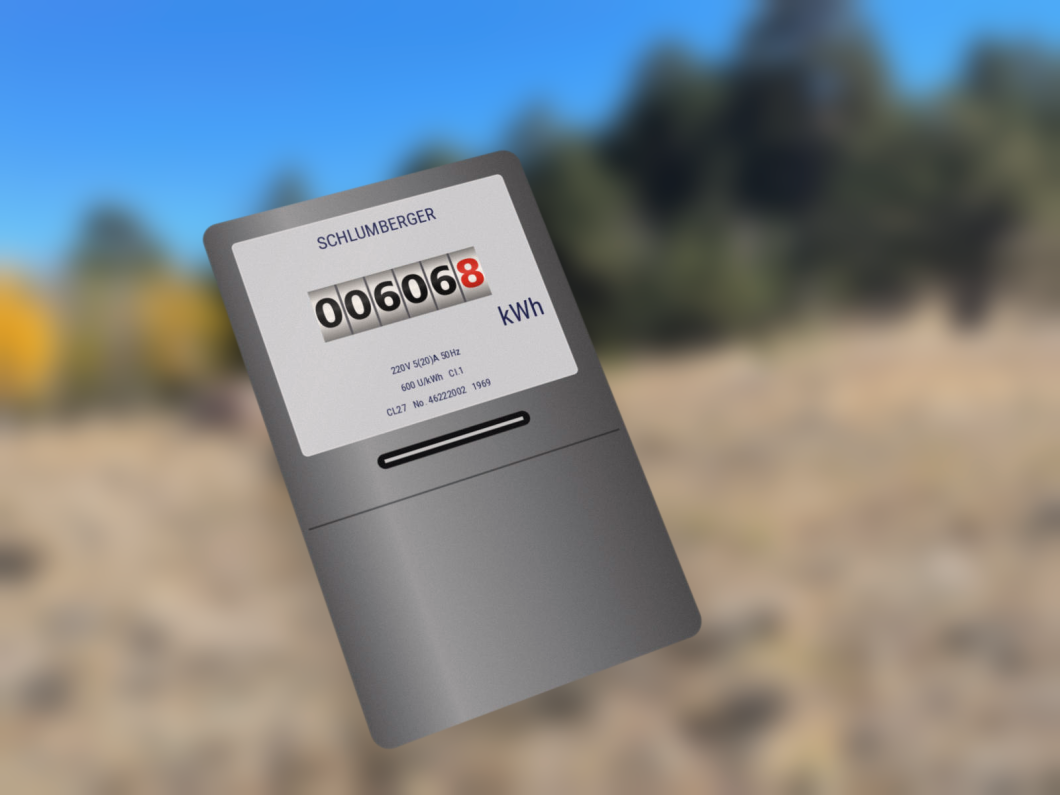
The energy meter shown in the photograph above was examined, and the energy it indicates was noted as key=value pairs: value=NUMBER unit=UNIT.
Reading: value=606.8 unit=kWh
